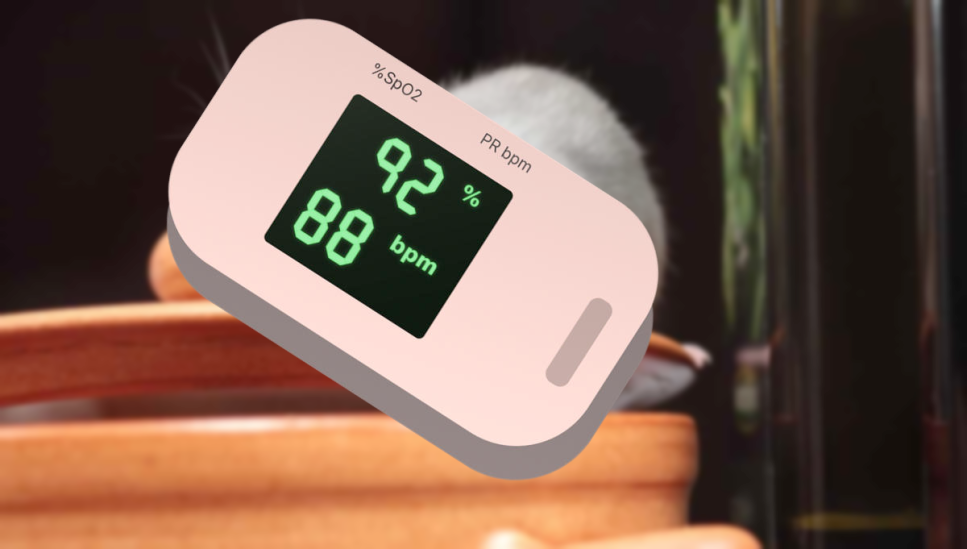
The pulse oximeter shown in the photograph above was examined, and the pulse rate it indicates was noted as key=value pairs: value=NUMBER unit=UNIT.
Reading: value=88 unit=bpm
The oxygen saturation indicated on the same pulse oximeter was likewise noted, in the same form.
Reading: value=92 unit=%
